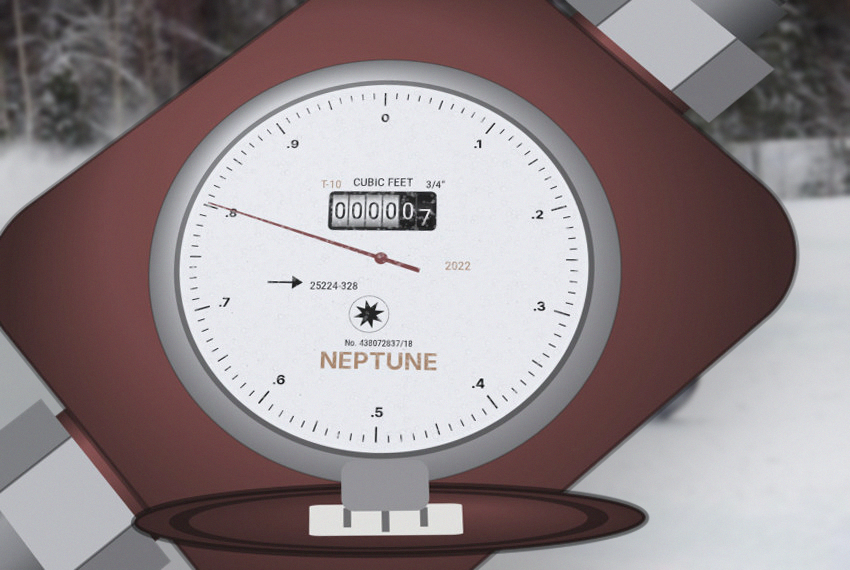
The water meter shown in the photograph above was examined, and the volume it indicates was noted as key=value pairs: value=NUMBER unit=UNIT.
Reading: value=6.80 unit=ft³
